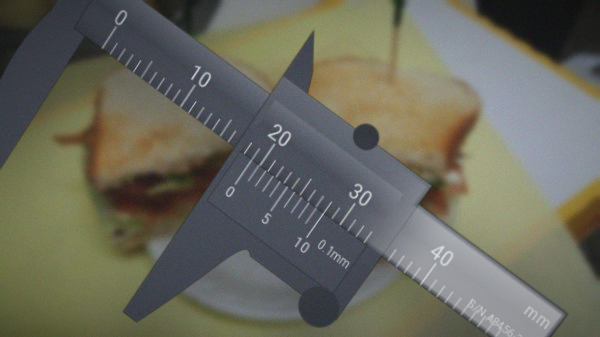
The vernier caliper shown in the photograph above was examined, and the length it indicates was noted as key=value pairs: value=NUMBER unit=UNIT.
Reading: value=19.0 unit=mm
